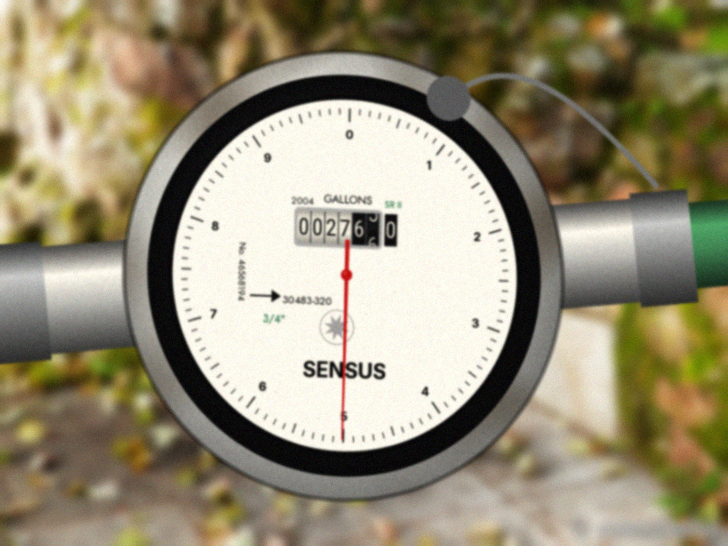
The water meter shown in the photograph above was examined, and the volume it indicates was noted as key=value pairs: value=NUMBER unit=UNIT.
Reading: value=27655.0 unit=gal
